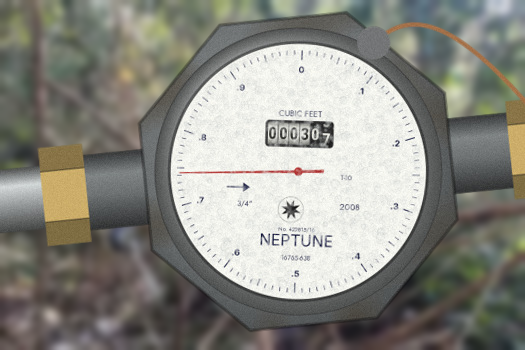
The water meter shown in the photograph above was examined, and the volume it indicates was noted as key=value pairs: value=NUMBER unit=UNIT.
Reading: value=306.74 unit=ft³
